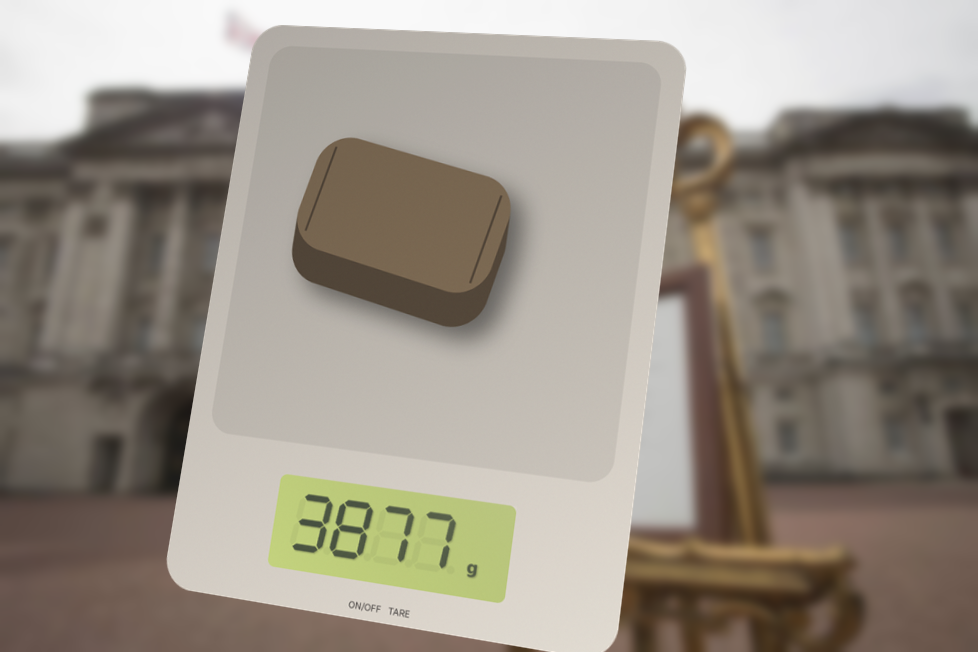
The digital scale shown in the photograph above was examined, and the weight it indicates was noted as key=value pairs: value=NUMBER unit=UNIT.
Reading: value=3877 unit=g
